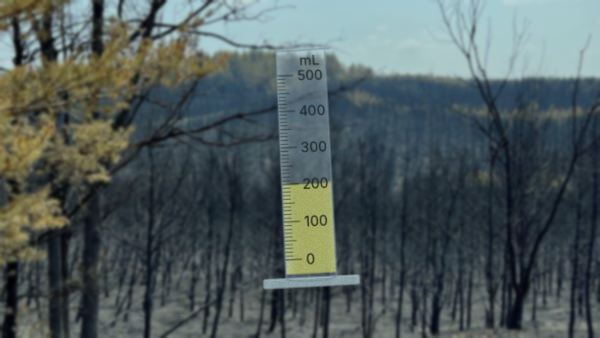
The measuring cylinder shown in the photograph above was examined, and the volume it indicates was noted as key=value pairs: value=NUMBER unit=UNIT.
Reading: value=200 unit=mL
